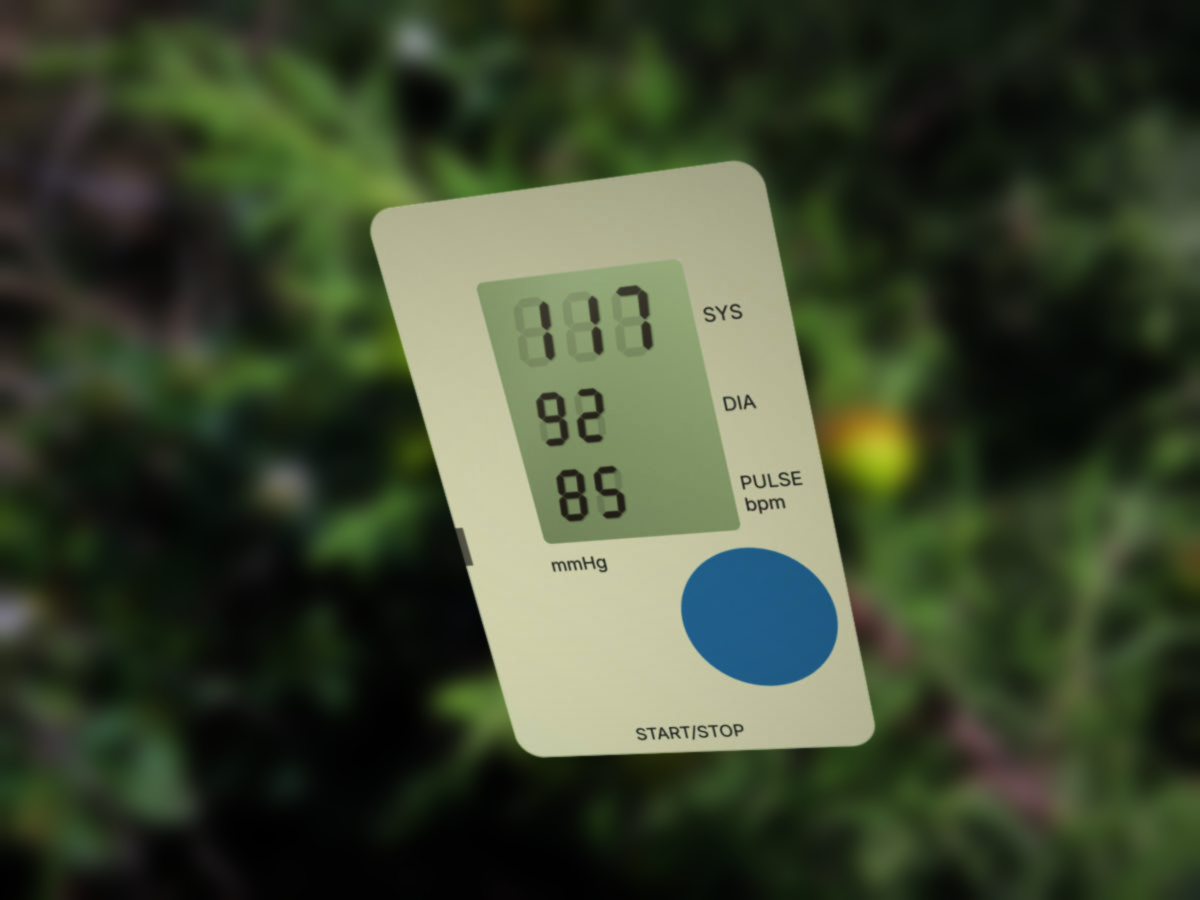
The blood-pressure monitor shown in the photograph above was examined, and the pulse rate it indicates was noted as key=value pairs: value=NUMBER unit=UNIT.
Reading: value=85 unit=bpm
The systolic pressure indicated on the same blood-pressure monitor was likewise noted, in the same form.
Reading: value=117 unit=mmHg
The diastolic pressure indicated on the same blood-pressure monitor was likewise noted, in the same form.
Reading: value=92 unit=mmHg
